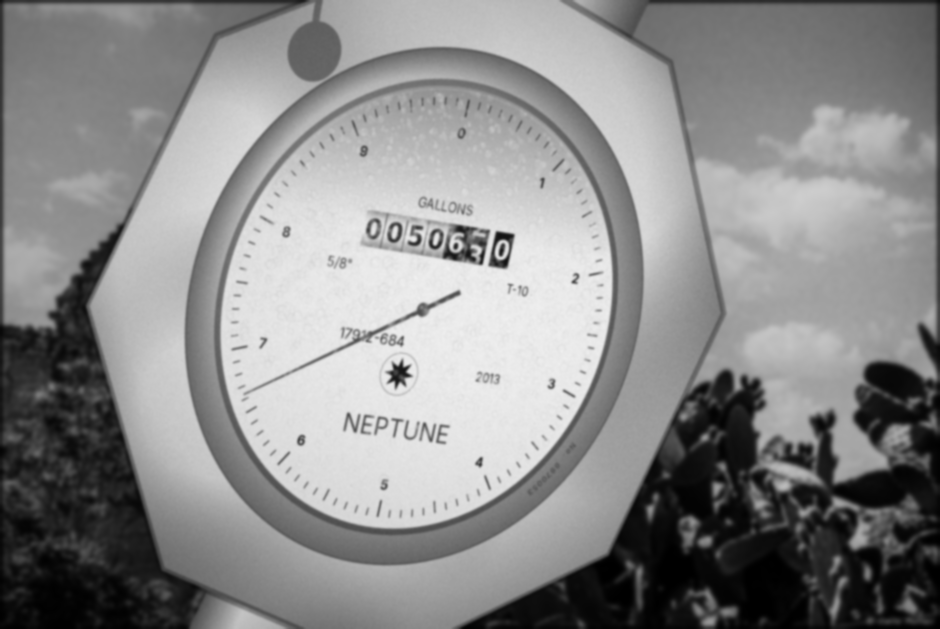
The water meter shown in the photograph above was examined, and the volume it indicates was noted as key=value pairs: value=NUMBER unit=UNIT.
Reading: value=50626.6 unit=gal
